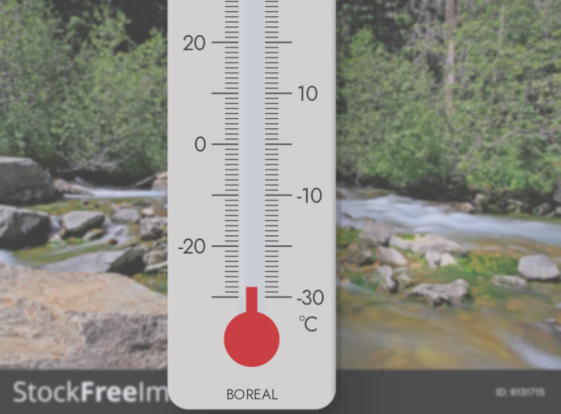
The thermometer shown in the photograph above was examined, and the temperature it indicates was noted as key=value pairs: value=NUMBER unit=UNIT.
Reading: value=-28 unit=°C
